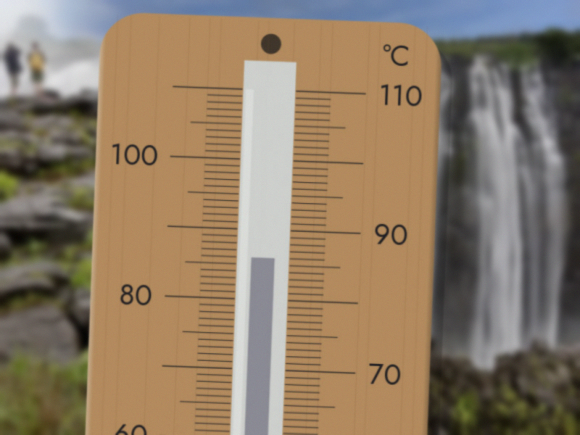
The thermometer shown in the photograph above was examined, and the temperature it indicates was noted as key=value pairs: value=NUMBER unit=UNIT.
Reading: value=86 unit=°C
